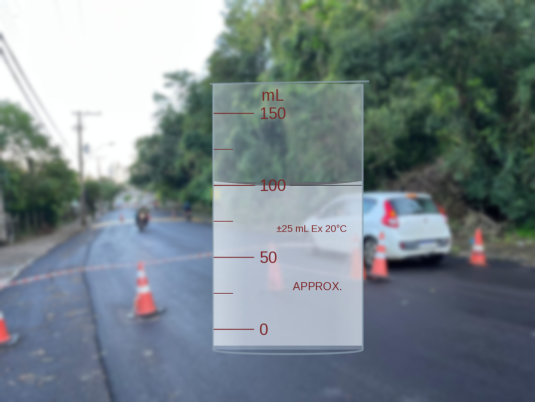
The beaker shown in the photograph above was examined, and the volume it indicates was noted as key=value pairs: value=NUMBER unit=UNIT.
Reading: value=100 unit=mL
